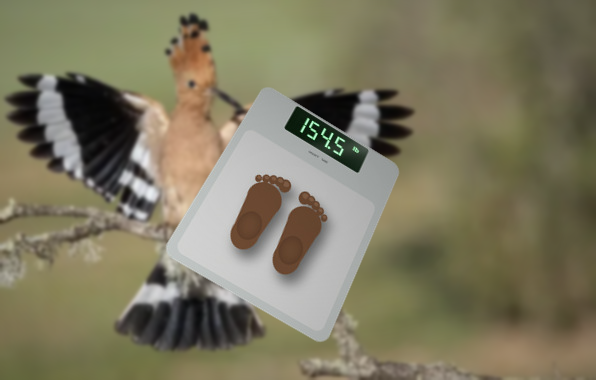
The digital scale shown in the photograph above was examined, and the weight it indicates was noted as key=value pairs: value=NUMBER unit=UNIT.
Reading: value=154.5 unit=lb
